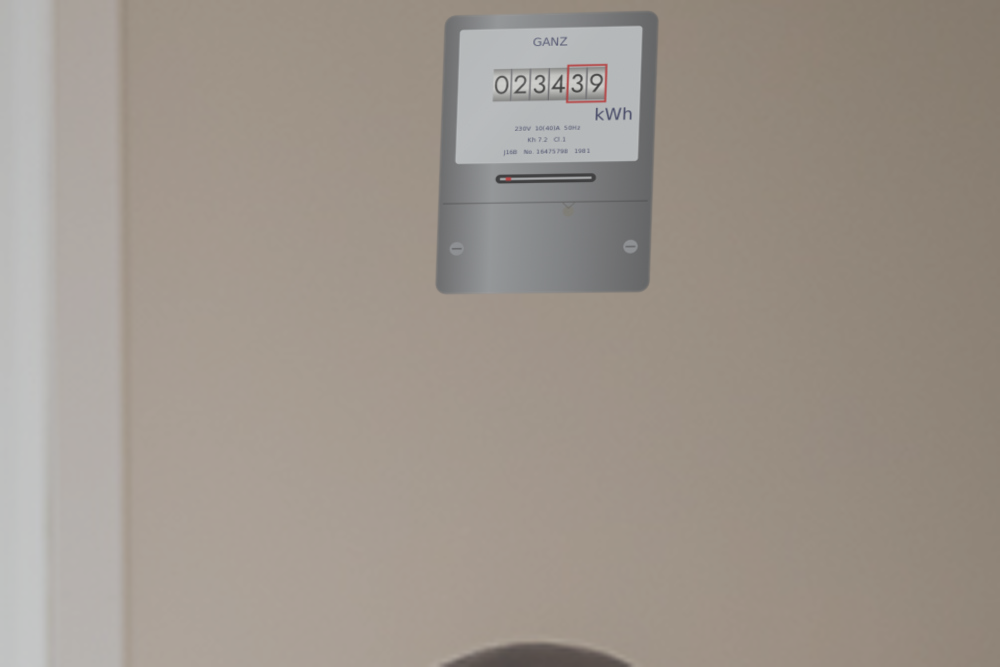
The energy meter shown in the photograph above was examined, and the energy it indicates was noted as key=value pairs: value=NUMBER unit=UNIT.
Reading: value=234.39 unit=kWh
